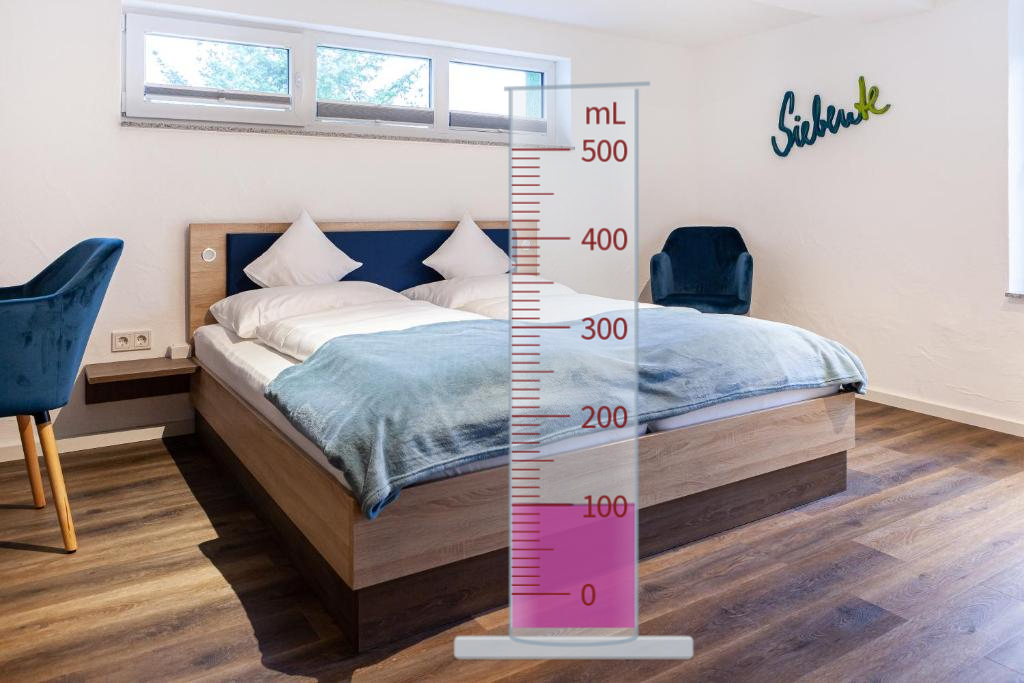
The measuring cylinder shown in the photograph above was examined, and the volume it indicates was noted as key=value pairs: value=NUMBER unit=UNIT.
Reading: value=100 unit=mL
